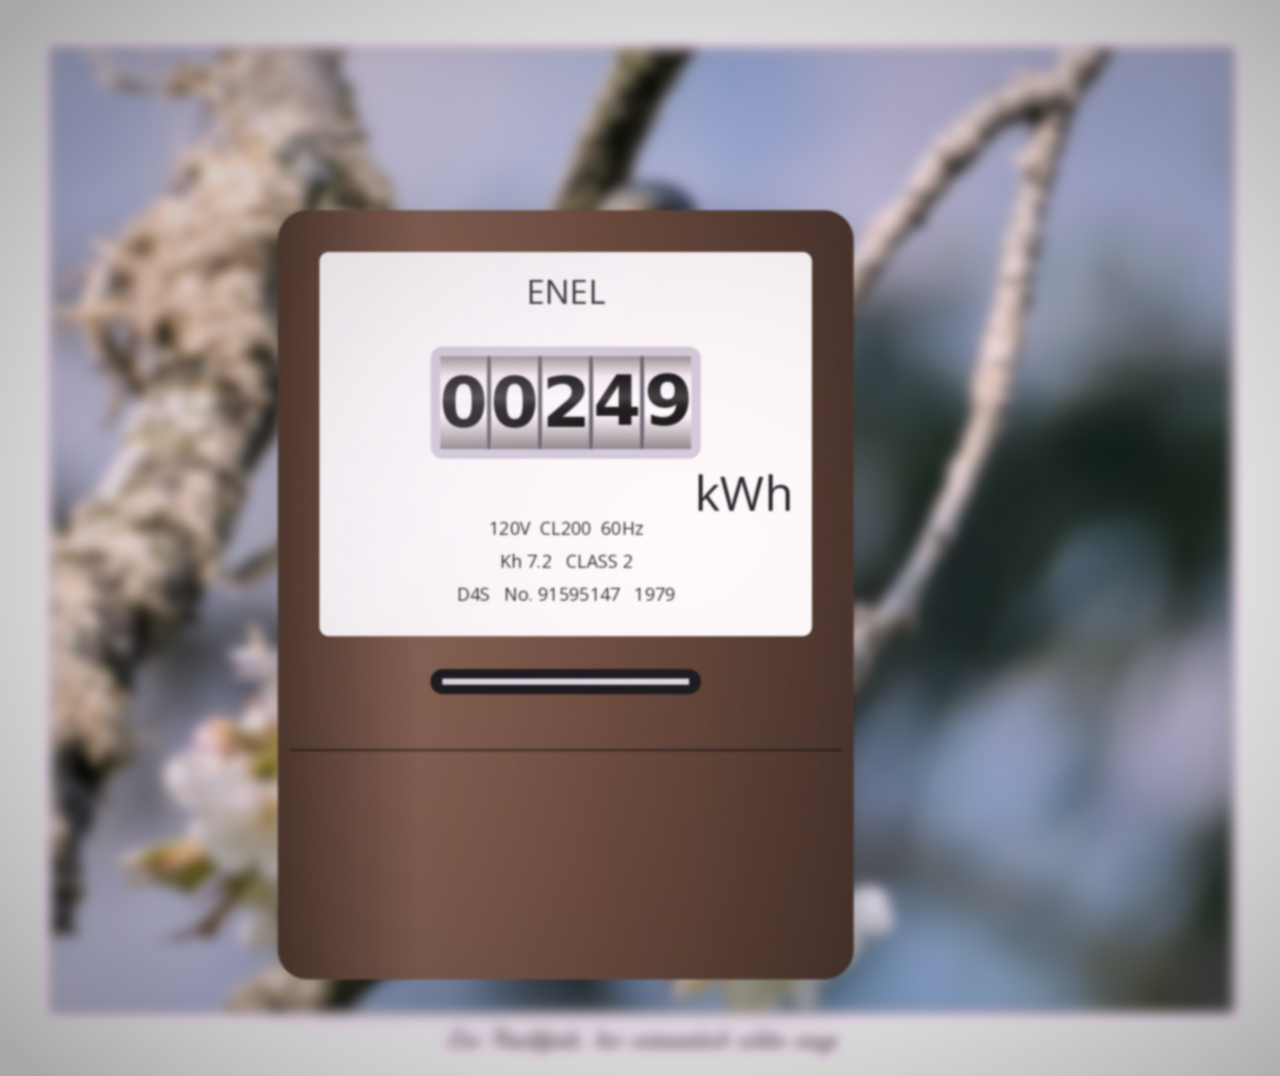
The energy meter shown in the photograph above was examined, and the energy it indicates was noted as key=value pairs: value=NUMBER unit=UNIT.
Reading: value=249 unit=kWh
